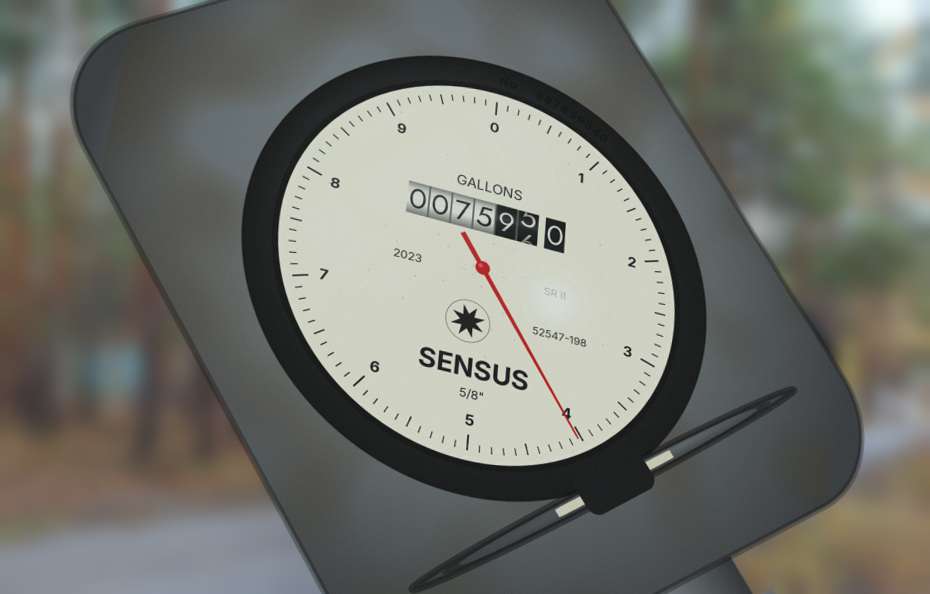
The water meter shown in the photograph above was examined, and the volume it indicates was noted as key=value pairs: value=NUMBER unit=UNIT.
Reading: value=75954.0 unit=gal
